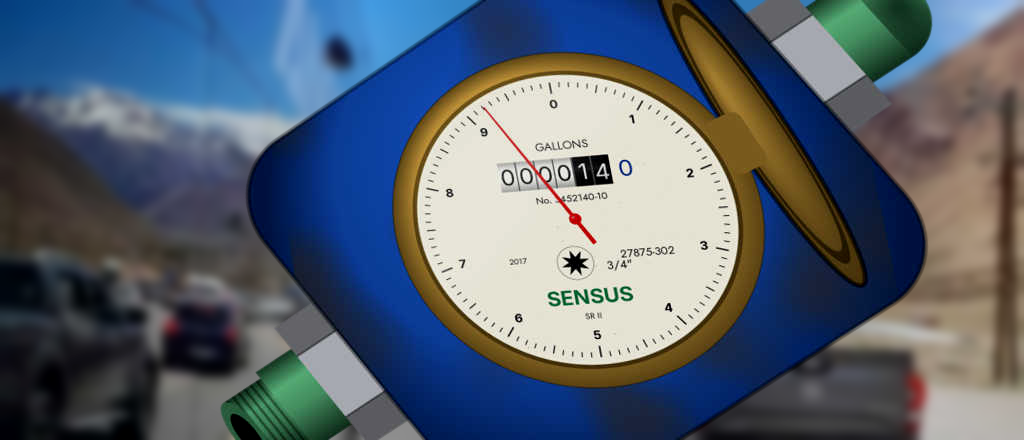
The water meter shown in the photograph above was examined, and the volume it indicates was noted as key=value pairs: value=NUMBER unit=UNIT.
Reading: value=139.2 unit=gal
